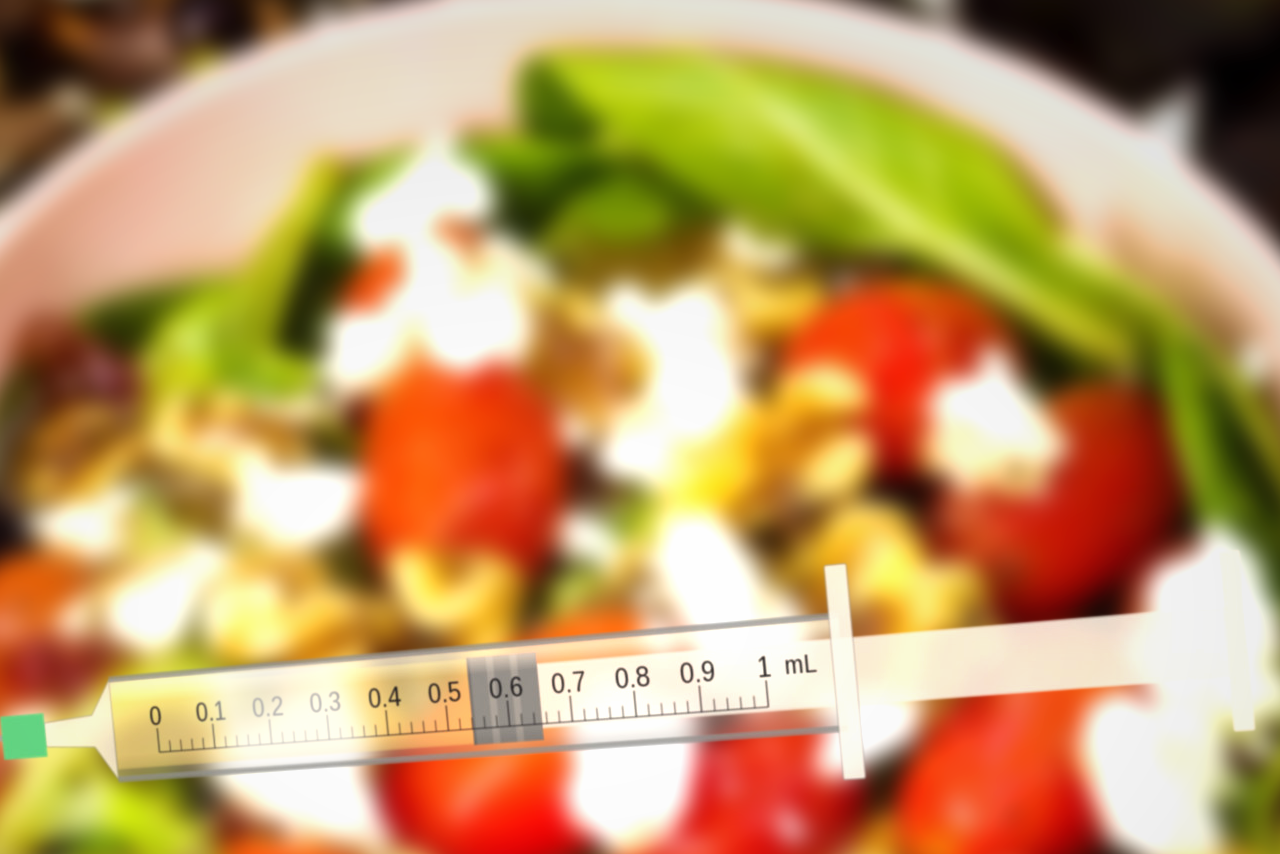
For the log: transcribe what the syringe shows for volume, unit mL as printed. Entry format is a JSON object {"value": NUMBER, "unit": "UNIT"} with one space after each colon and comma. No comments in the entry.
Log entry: {"value": 0.54, "unit": "mL"}
